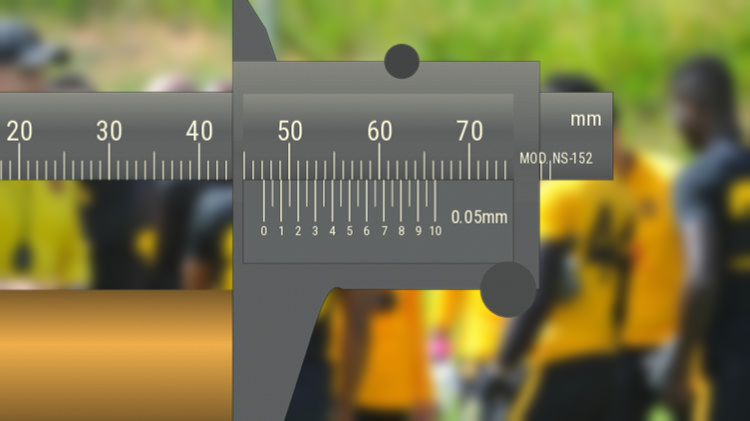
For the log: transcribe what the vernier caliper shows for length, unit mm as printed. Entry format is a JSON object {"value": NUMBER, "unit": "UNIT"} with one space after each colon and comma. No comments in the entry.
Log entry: {"value": 47.2, "unit": "mm"}
